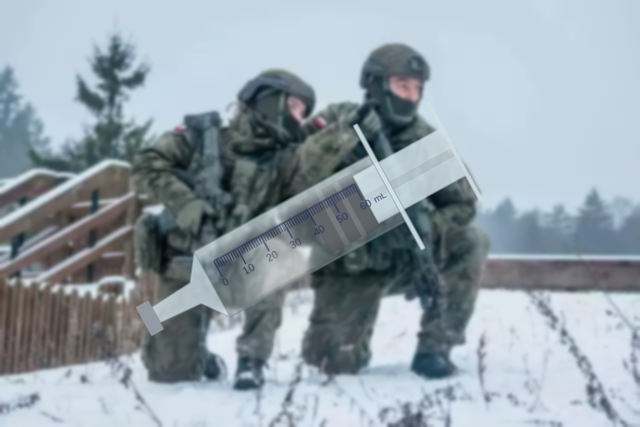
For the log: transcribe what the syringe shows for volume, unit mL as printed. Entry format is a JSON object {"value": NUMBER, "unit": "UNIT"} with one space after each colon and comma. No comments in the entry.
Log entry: {"value": 40, "unit": "mL"}
